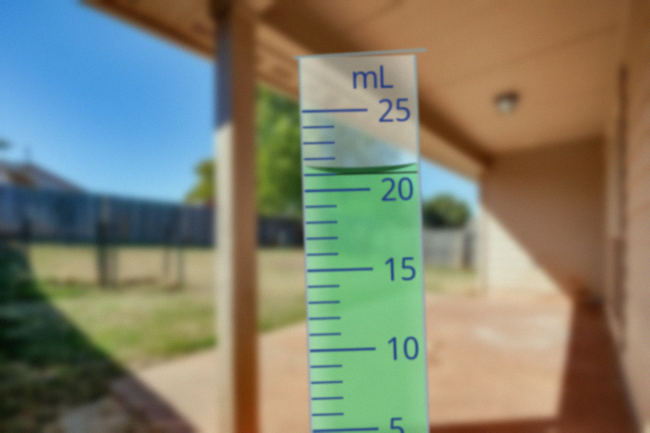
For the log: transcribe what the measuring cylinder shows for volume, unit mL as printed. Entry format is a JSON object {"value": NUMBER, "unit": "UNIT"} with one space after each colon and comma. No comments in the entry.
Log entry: {"value": 21, "unit": "mL"}
